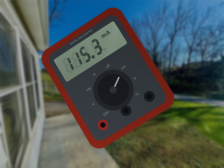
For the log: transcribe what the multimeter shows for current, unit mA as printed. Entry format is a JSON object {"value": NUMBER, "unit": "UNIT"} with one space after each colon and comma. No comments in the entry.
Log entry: {"value": 115.3, "unit": "mA"}
